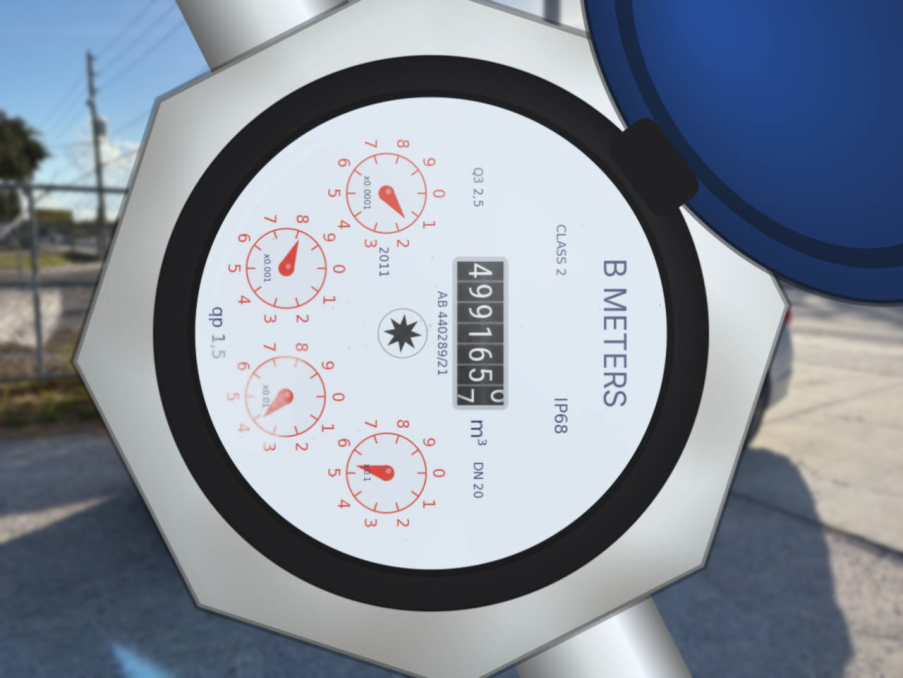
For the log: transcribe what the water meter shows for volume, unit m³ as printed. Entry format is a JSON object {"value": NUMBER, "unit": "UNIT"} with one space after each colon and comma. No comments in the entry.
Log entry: {"value": 4991656.5381, "unit": "m³"}
